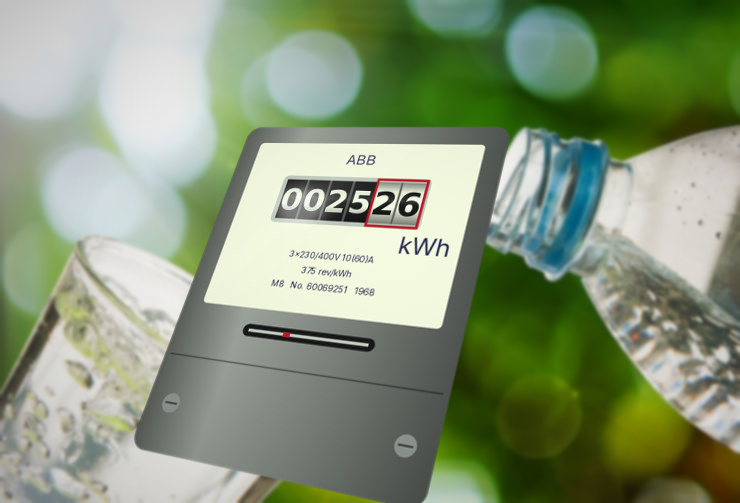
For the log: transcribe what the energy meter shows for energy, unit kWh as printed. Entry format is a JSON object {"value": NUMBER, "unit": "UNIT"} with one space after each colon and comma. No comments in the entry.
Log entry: {"value": 25.26, "unit": "kWh"}
